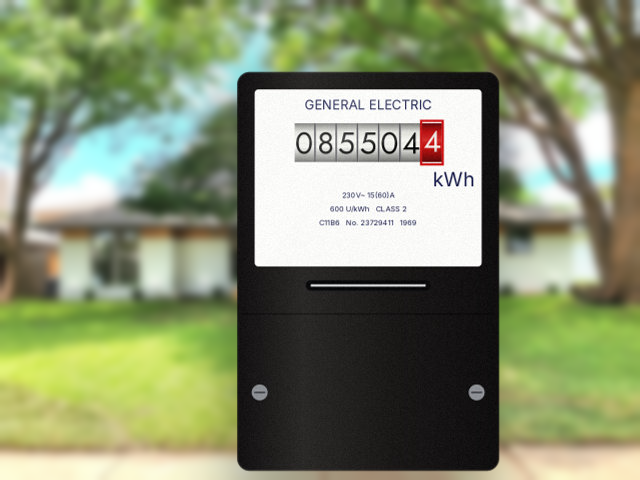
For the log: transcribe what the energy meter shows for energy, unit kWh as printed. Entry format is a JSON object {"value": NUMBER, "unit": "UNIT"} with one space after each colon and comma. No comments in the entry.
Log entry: {"value": 85504.4, "unit": "kWh"}
